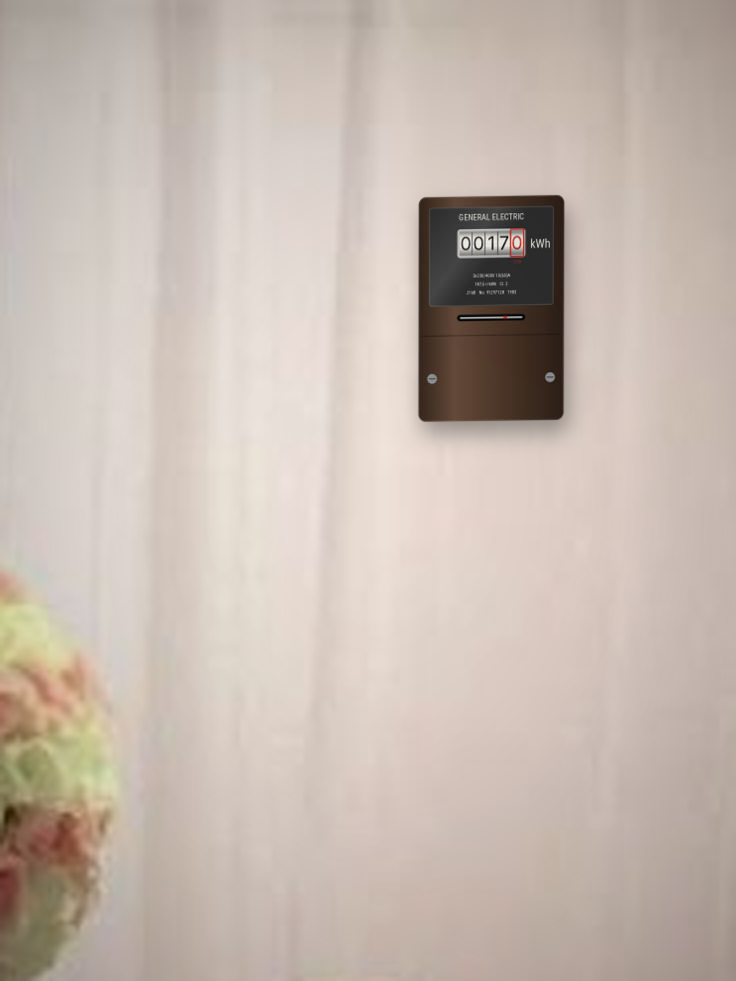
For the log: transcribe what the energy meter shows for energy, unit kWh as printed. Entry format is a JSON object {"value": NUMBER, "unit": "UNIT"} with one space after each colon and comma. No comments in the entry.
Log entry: {"value": 17.0, "unit": "kWh"}
